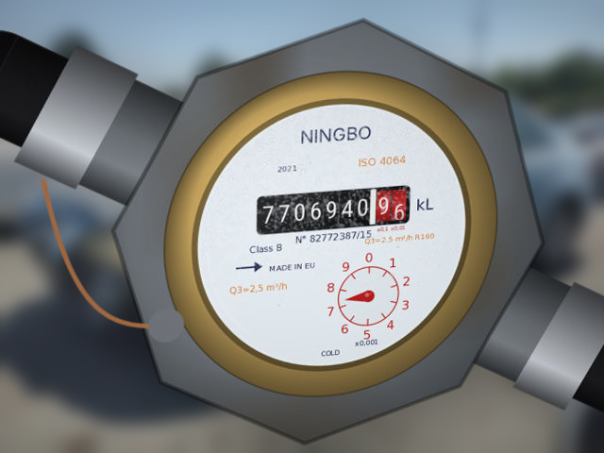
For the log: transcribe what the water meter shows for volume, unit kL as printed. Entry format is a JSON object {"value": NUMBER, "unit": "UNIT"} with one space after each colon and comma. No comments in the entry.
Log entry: {"value": 7706940.957, "unit": "kL"}
